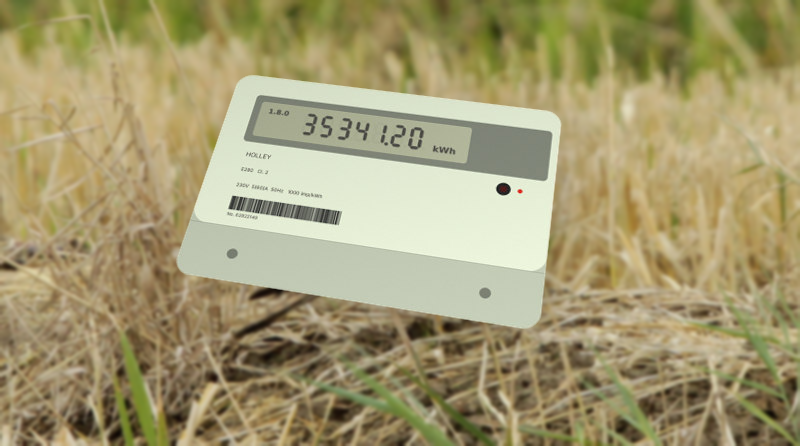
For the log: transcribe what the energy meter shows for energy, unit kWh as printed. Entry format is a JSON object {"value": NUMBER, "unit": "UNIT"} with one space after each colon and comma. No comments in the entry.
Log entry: {"value": 35341.20, "unit": "kWh"}
